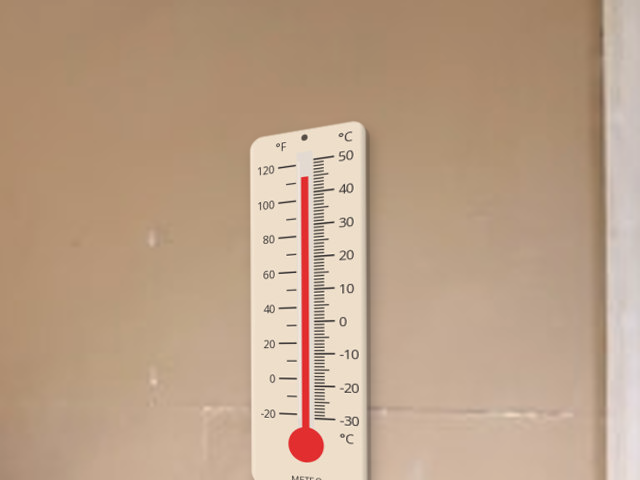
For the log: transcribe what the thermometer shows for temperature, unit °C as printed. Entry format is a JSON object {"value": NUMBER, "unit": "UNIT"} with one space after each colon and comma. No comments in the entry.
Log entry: {"value": 45, "unit": "°C"}
